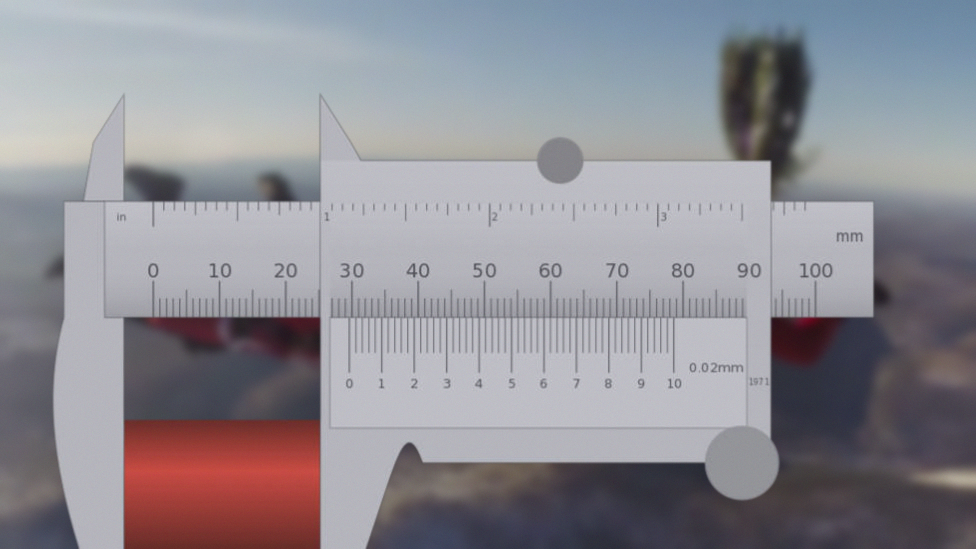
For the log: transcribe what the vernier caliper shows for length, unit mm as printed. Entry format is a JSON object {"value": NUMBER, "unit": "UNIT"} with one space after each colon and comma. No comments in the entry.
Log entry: {"value": 29.6, "unit": "mm"}
